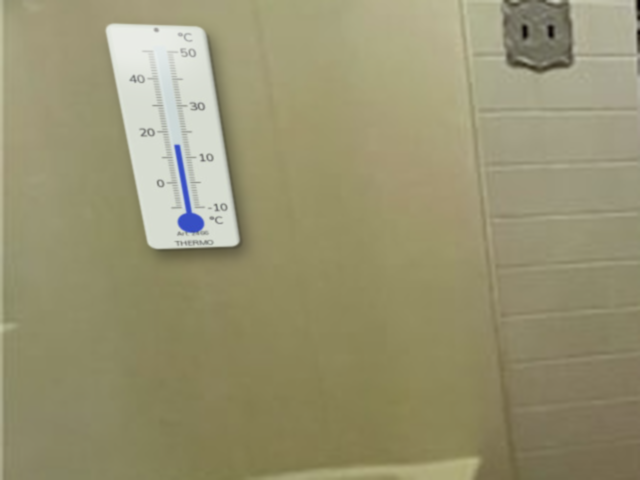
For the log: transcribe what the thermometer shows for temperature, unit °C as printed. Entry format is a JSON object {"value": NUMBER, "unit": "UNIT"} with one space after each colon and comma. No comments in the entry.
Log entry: {"value": 15, "unit": "°C"}
